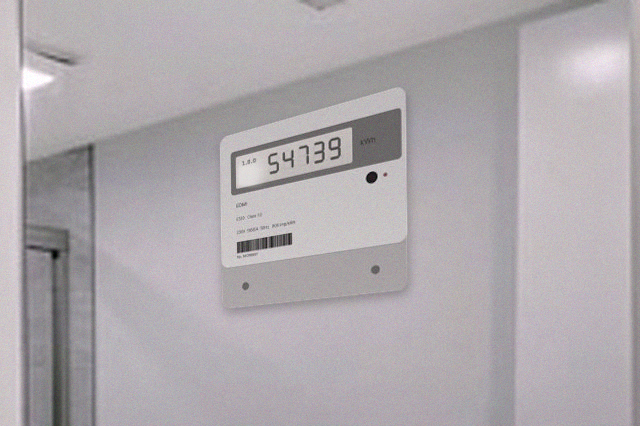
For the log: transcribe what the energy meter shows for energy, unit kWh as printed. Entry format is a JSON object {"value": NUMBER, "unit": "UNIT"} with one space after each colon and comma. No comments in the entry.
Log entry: {"value": 54739, "unit": "kWh"}
